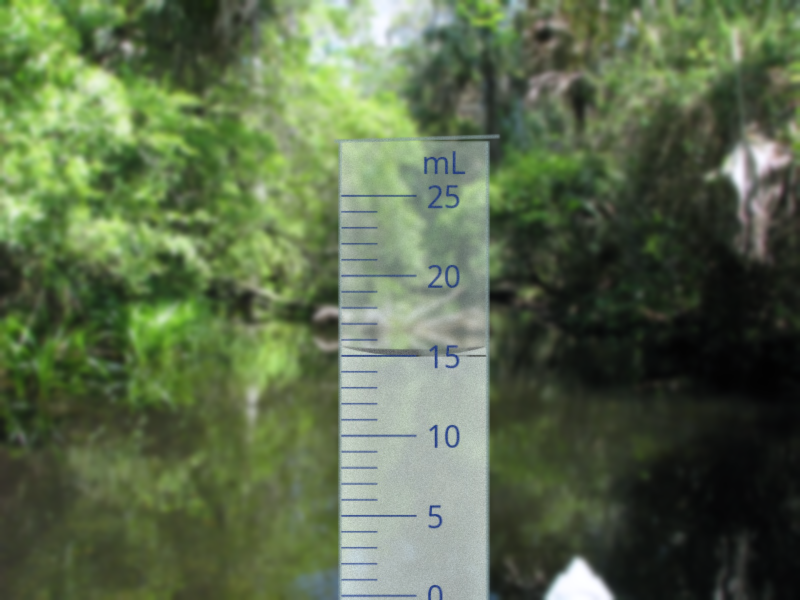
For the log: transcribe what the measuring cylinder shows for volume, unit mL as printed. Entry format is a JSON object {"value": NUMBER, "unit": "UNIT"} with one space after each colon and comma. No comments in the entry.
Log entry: {"value": 15, "unit": "mL"}
